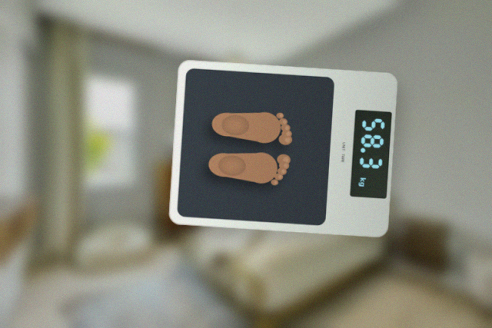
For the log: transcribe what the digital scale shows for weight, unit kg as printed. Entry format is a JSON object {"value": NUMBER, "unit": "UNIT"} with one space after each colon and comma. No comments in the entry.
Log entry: {"value": 58.3, "unit": "kg"}
